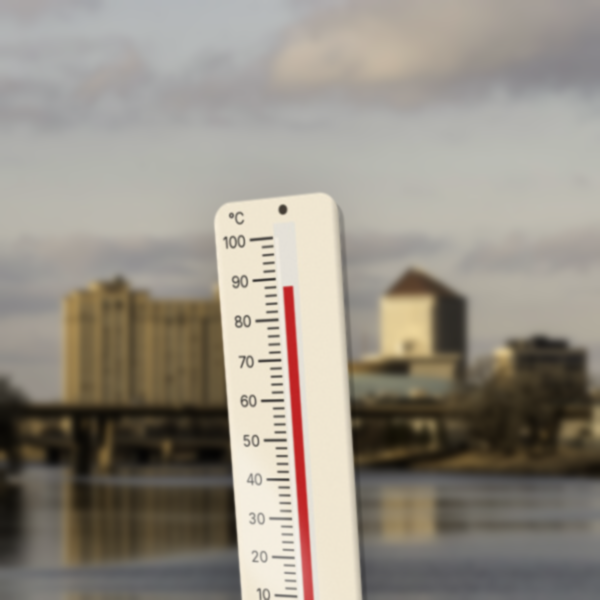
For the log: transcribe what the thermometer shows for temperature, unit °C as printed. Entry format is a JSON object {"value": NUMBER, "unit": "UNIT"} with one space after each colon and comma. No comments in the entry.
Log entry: {"value": 88, "unit": "°C"}
